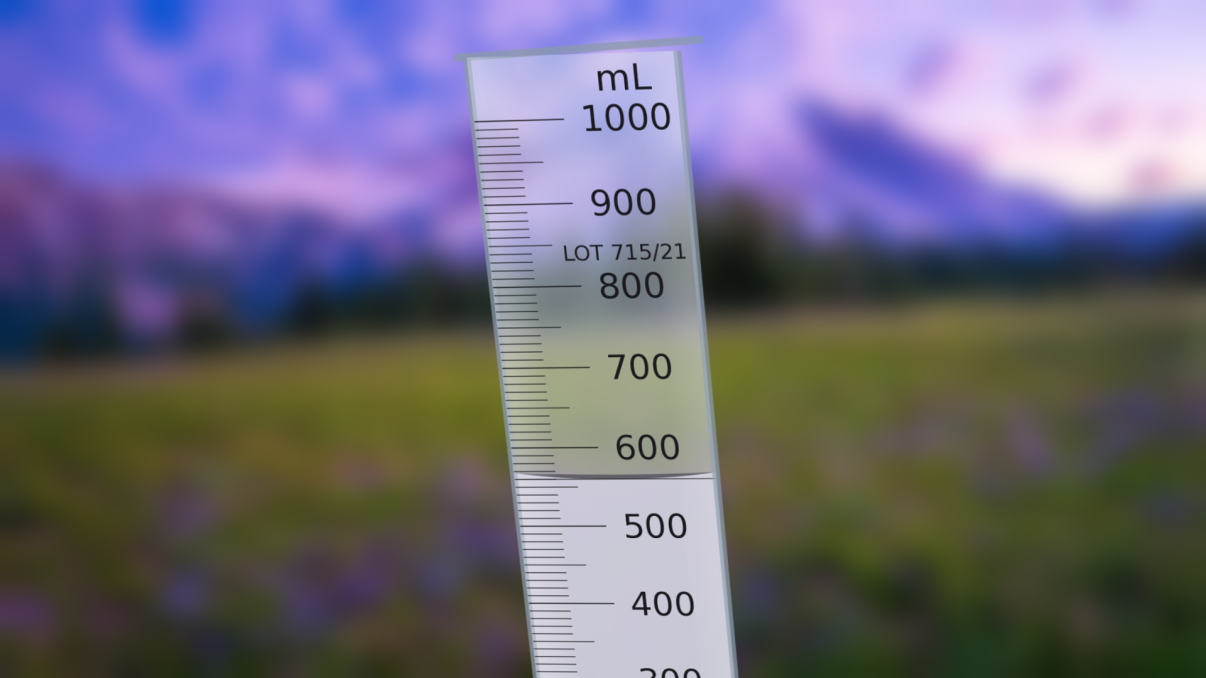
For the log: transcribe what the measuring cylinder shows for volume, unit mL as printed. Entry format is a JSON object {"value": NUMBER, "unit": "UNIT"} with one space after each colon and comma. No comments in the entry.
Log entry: {"value": 560, "unit": "mL"}
